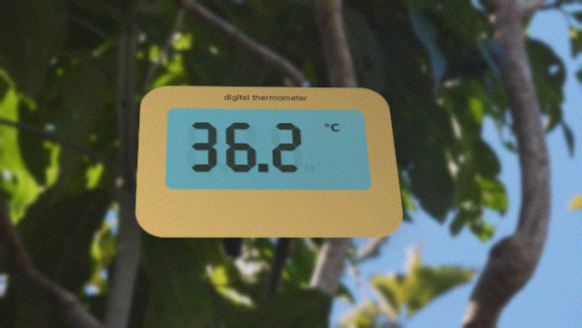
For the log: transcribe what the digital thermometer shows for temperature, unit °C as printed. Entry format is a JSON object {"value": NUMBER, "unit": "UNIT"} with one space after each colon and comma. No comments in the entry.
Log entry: {"value": 36.2, "unit": "°C"}
